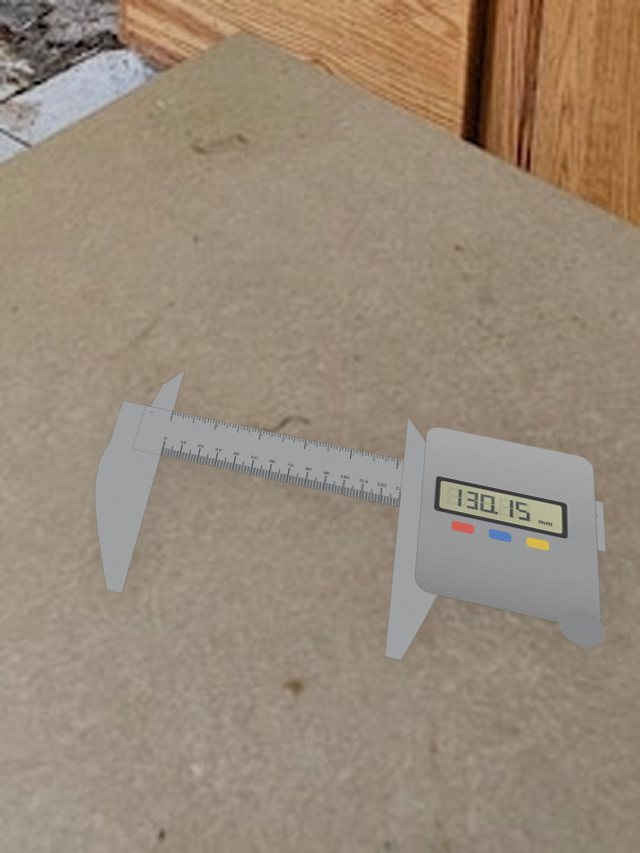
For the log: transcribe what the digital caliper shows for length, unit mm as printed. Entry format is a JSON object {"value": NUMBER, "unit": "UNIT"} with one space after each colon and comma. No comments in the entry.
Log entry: {"value": 130.15, "unit": "mm"}
